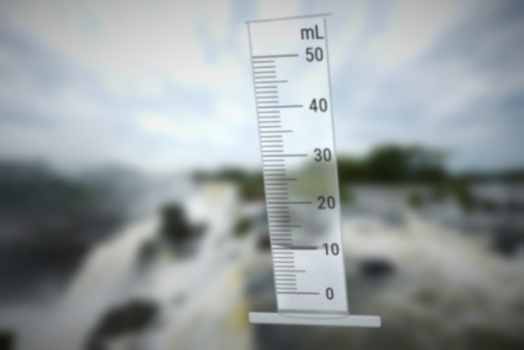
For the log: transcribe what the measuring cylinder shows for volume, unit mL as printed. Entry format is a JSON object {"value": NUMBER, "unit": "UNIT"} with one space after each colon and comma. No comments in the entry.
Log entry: {"value": 10, "unit": "mL"}
